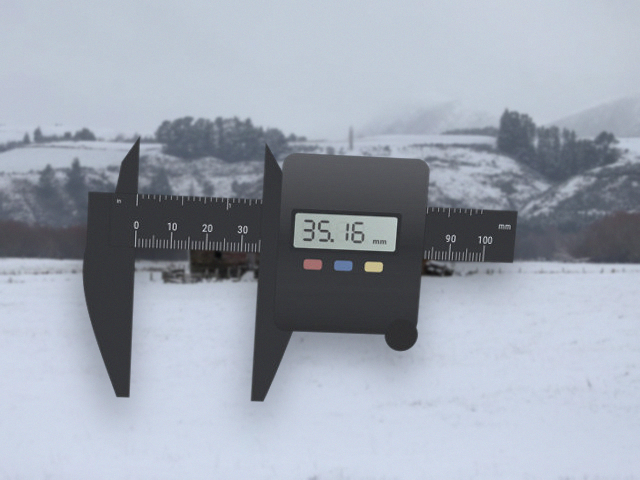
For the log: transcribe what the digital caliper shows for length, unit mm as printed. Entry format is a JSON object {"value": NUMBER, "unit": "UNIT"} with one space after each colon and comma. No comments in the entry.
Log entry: {"value": 35.16, "unit": "mm"}
